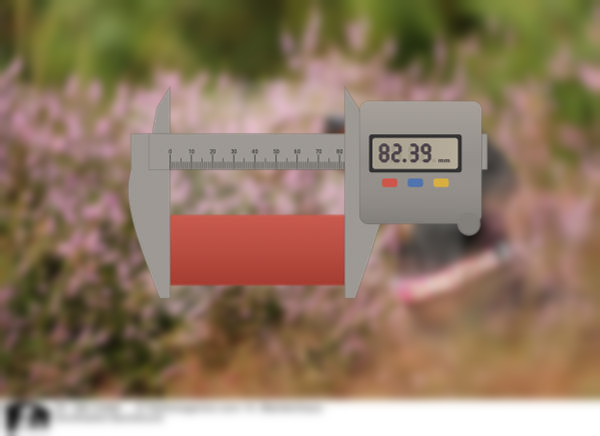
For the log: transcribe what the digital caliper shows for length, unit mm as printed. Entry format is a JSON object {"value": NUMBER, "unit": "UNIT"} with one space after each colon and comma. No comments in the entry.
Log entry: {"value": 82.39, "unit": "mm"}
